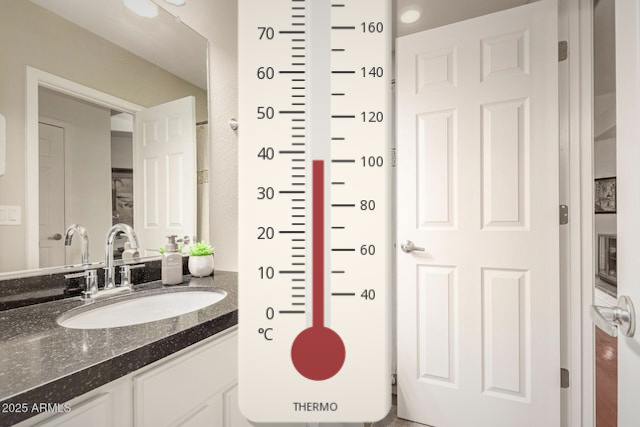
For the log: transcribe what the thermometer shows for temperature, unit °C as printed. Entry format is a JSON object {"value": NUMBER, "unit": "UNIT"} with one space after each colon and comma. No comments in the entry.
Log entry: {"value": 38, "unit": "°C"}
